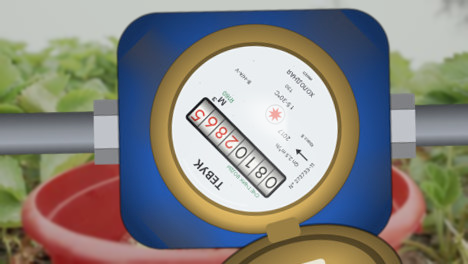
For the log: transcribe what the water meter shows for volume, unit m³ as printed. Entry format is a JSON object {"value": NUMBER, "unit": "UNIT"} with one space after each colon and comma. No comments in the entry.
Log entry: {"value": 810.2865, "unit": "m³"}
